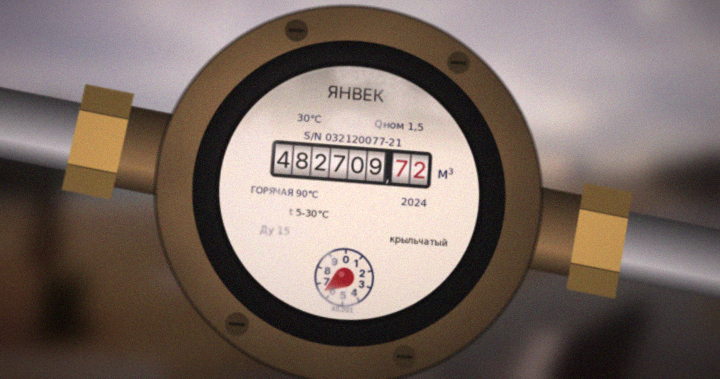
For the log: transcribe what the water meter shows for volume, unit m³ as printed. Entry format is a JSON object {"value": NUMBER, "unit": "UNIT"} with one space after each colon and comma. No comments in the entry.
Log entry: {"value": 482709.726, "unit": "m³"}
